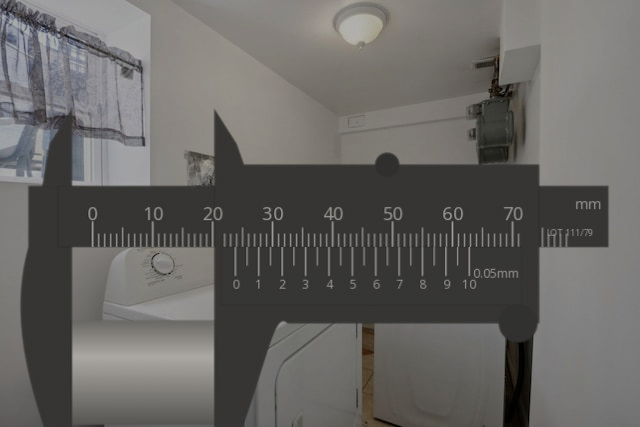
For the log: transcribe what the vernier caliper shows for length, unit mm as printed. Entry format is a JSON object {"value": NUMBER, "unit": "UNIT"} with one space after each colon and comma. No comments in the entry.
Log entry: {"value": 23.8, "unit": "mm"}
